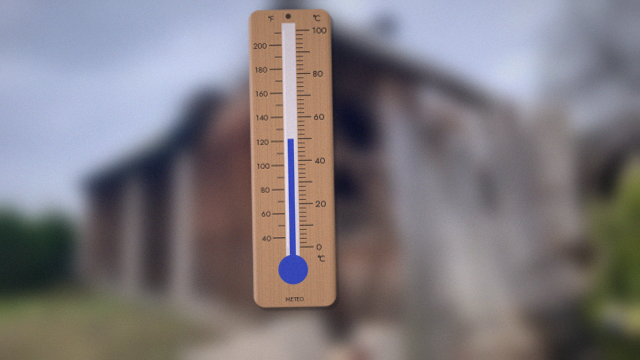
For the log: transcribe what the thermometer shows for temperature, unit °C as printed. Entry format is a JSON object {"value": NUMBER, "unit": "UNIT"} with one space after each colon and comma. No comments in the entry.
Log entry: {"value": 50, "unit": "°C"}
